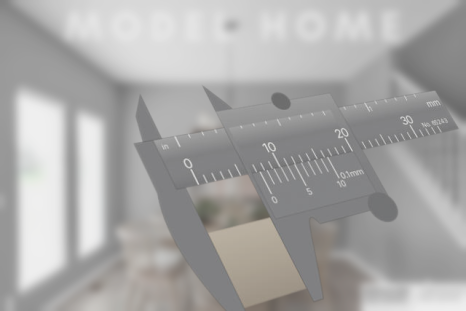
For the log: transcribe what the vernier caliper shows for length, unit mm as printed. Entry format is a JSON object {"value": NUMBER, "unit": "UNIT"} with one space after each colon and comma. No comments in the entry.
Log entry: {"value": 7.4, "unit": "mm"}
